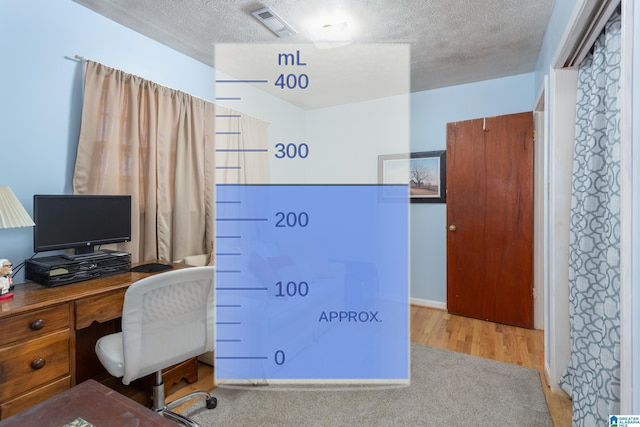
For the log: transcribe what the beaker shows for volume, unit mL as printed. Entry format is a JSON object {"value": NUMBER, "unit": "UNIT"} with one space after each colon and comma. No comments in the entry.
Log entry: {"value": 250, "unit": "mL"}
